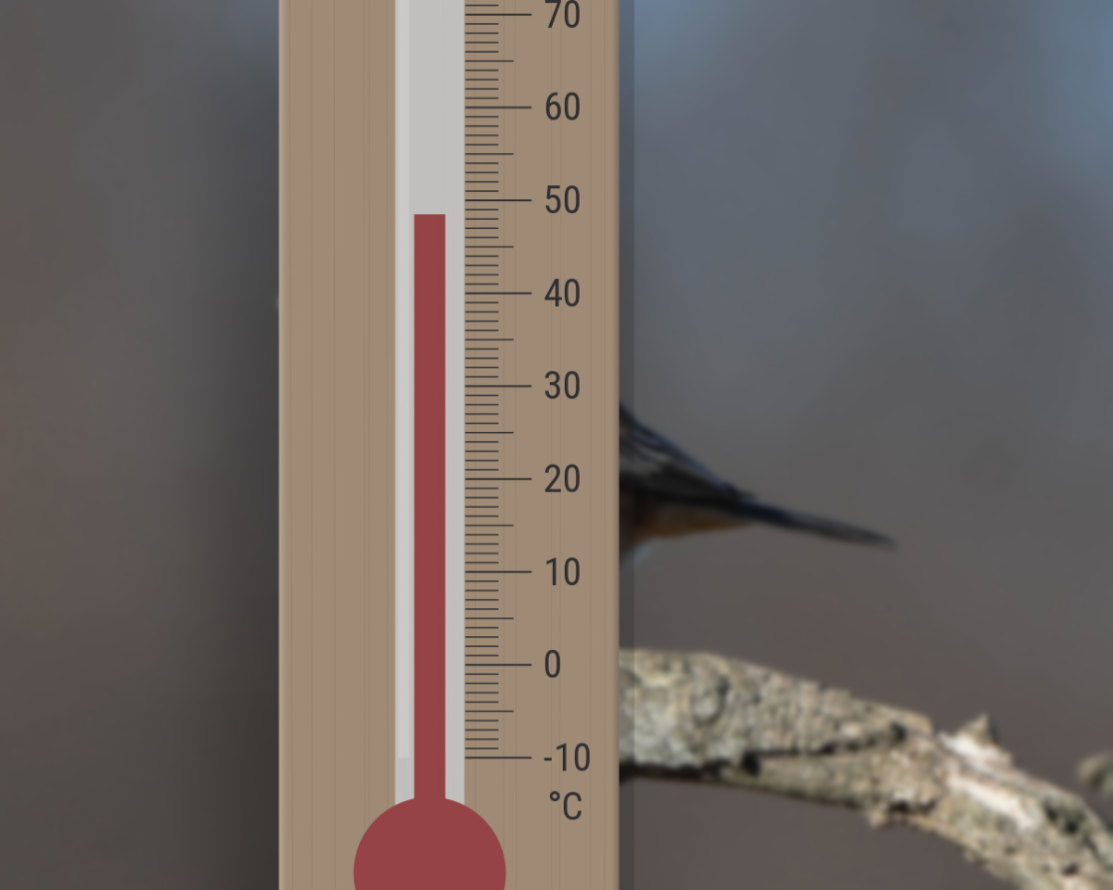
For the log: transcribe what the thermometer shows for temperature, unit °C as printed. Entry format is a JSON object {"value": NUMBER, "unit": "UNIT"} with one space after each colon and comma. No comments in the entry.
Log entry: {"value": 48.5, "unit": "°C"}
